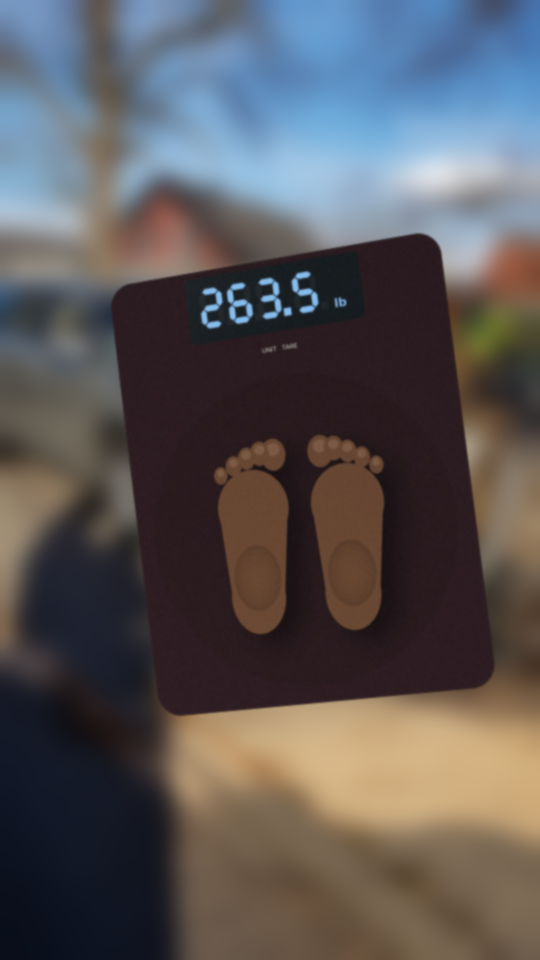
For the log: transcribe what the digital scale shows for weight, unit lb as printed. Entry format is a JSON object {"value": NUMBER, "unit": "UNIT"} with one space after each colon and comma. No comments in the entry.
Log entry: {"value": 263.5, "unit": "lb"}
